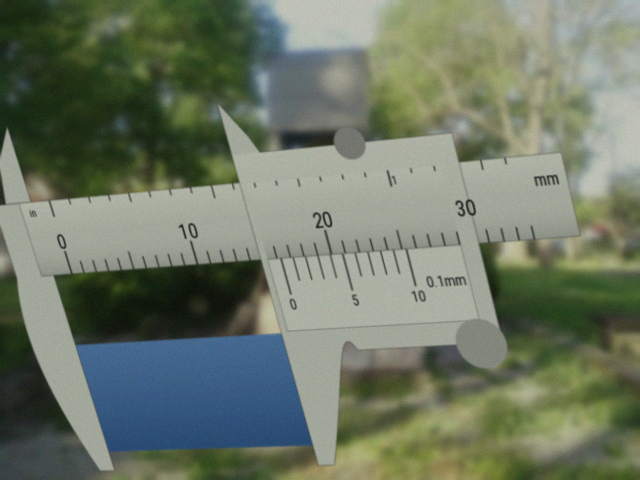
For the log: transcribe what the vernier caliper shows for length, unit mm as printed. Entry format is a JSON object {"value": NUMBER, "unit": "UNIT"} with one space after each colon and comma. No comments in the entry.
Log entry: {"value": 16.3, "unit": "mm"}
